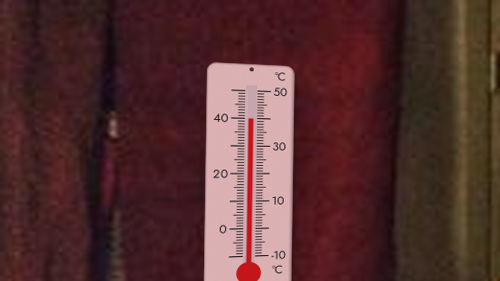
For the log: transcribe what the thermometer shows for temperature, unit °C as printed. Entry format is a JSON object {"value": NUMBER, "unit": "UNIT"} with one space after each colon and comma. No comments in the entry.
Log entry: {"value": 40, "unit": "°C"}
